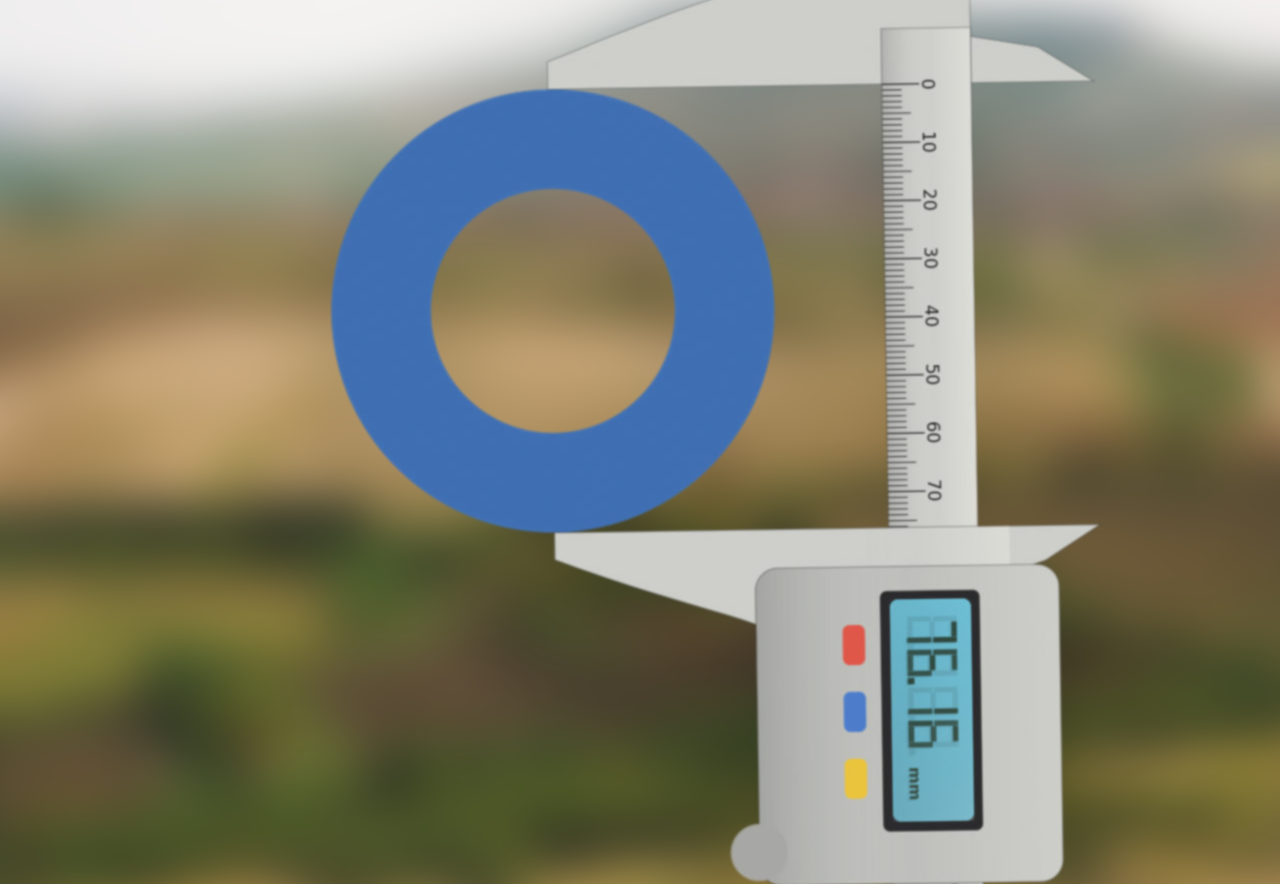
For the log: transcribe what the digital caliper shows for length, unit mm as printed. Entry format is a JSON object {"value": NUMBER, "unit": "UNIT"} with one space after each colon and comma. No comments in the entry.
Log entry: {"value": 76.16, "unit": "mm"}
